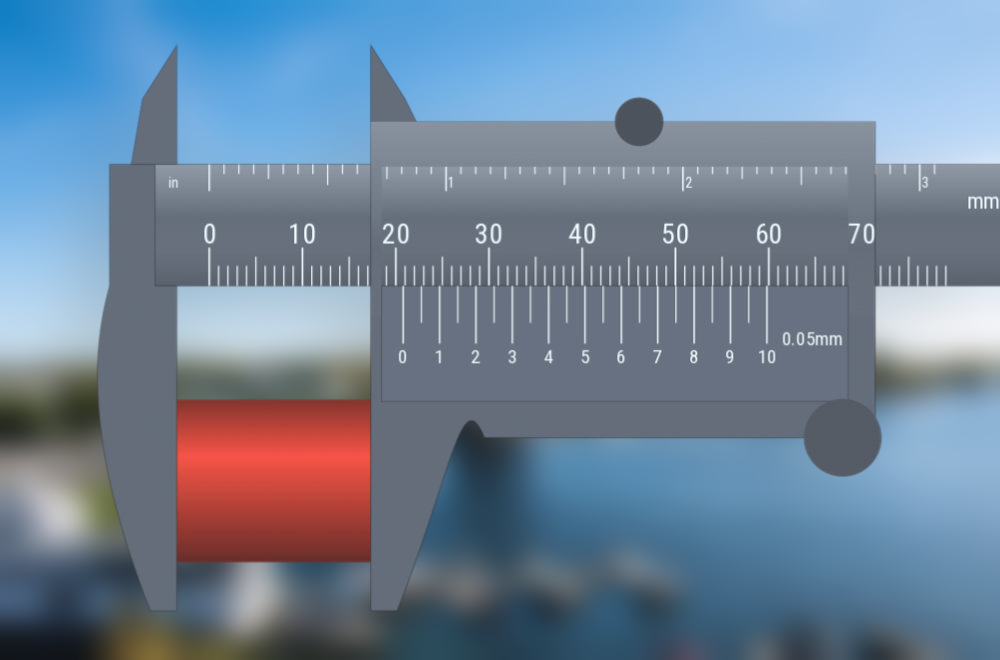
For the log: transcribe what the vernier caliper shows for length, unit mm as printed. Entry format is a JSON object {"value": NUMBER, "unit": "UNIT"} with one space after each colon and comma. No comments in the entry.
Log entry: {"value": 20.8, "unit": "mm"}
